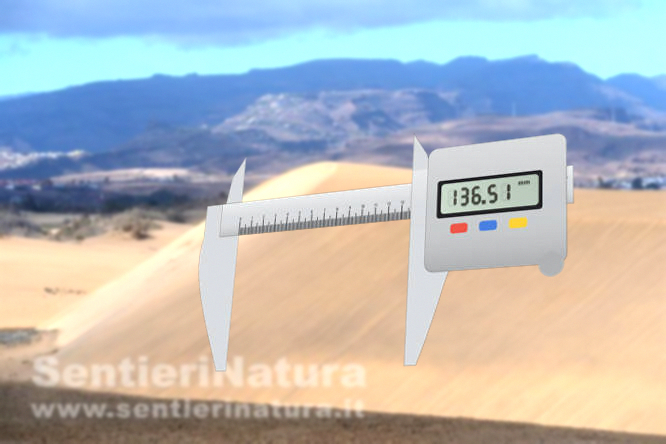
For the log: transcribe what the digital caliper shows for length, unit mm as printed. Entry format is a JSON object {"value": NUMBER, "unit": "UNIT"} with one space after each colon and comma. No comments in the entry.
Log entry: {"value": 136.51, "unit": "mm"}
